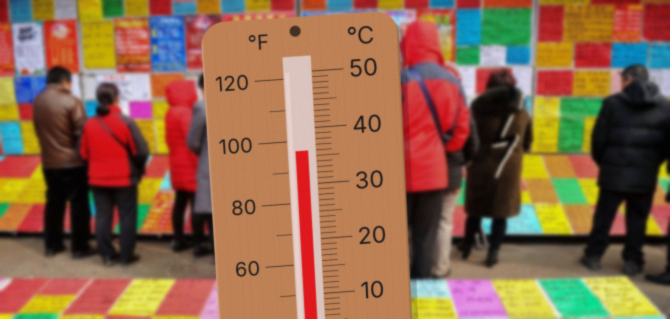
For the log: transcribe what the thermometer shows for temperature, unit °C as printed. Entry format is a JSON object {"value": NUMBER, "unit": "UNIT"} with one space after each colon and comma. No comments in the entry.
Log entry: {"value": 36, "unit": "°C"}
